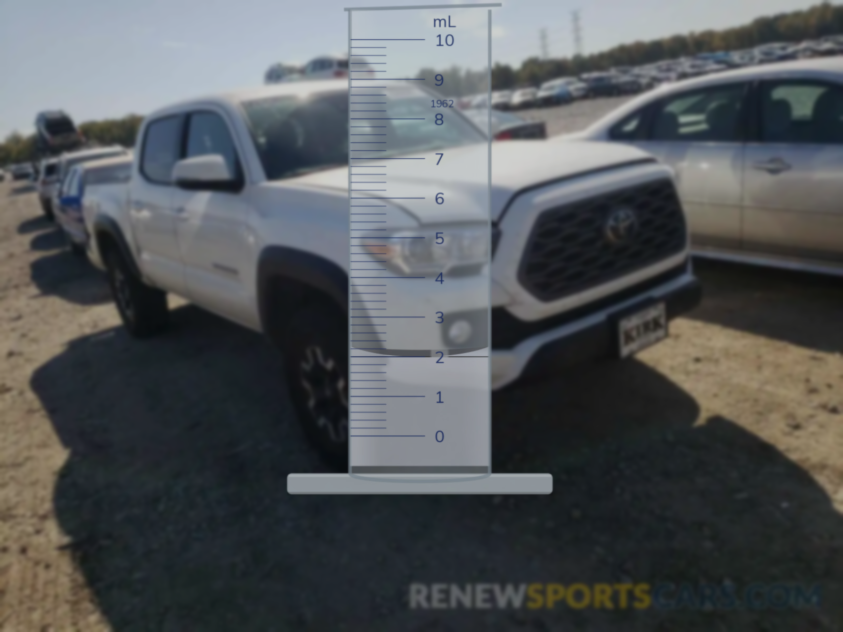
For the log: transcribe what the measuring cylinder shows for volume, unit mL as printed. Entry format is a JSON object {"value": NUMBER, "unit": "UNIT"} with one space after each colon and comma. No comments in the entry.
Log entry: {"value": 2, "unit": "mL"}
